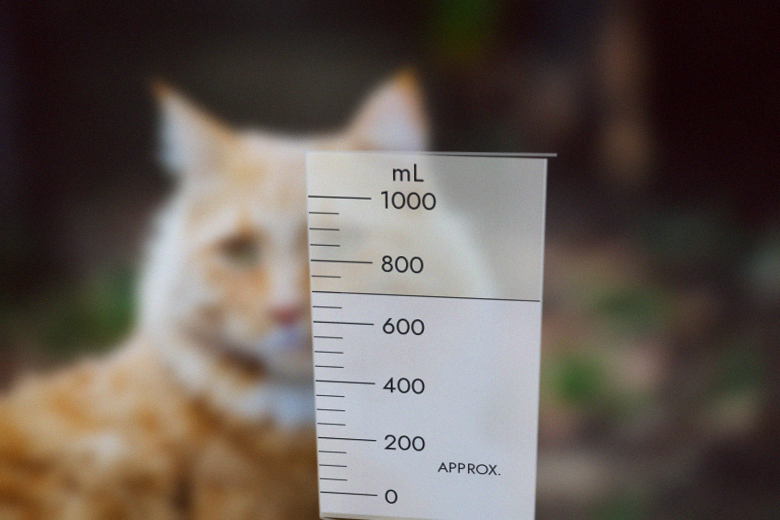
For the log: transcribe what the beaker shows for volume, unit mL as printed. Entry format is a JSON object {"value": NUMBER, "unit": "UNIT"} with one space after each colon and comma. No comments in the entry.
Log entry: {"value": 700, "unit": "mL"}
